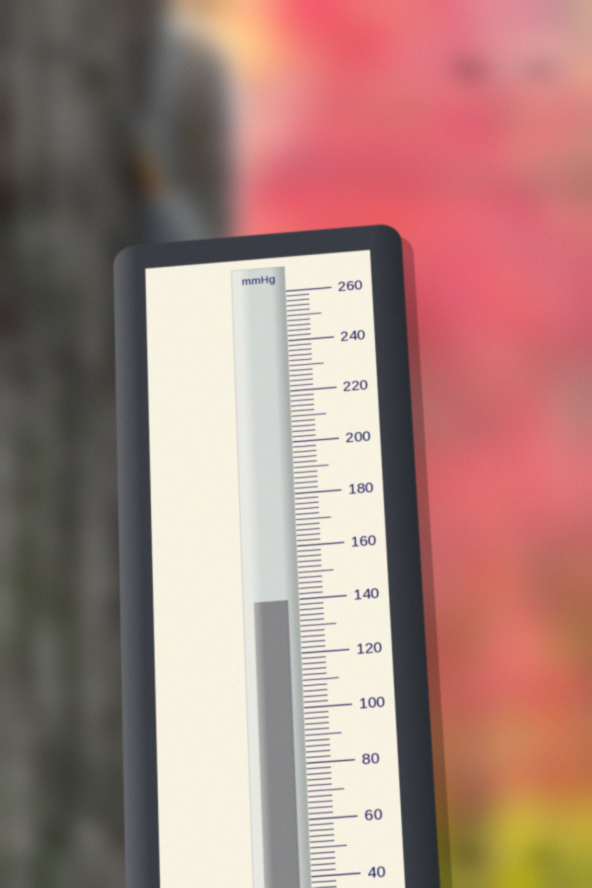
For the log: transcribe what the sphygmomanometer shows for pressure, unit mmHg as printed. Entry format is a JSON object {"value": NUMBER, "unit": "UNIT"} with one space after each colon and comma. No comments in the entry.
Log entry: {"value": 140, "unit": "mmHg"}
